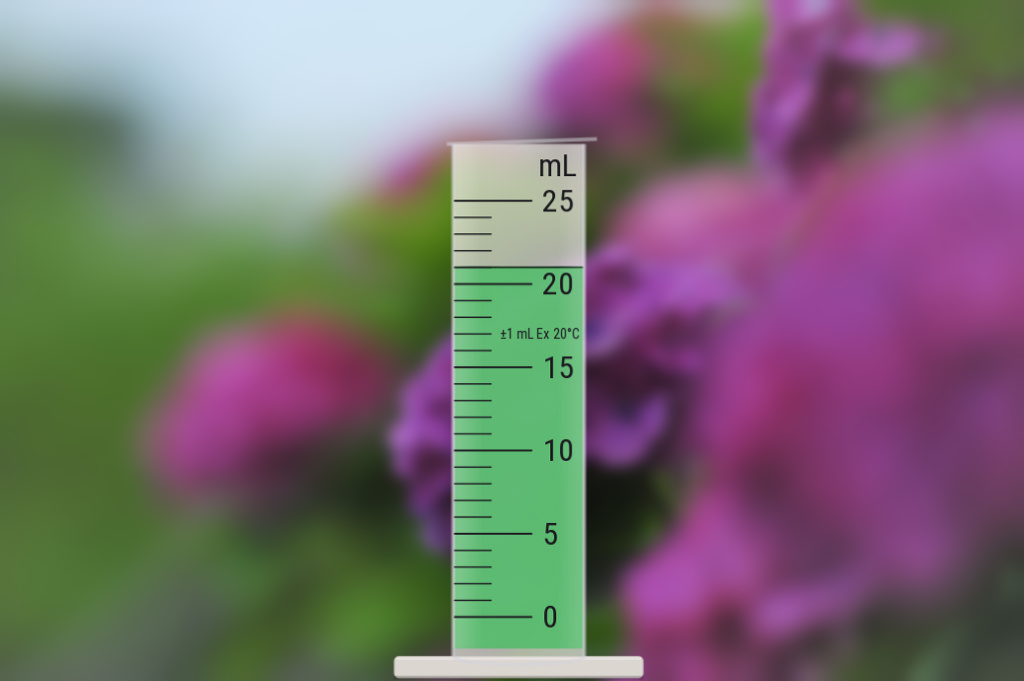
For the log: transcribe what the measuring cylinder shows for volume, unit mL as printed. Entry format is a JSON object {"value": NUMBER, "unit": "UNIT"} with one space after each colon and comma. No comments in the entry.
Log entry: {"value": 21, "unit": "mL"}
